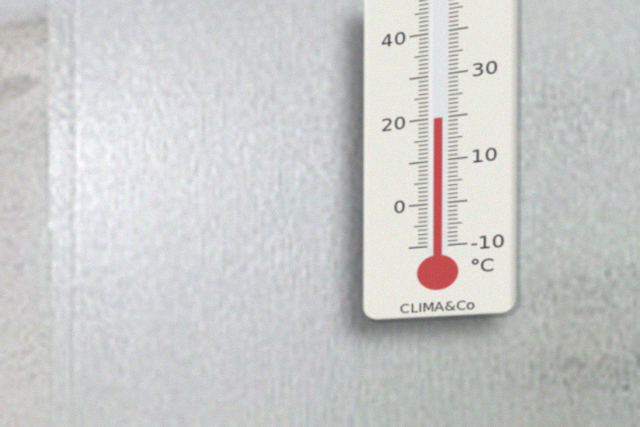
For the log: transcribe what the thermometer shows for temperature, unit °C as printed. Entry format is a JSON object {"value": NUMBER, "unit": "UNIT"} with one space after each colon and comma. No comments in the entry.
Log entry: {"value": 20, "unit": "°C"}
